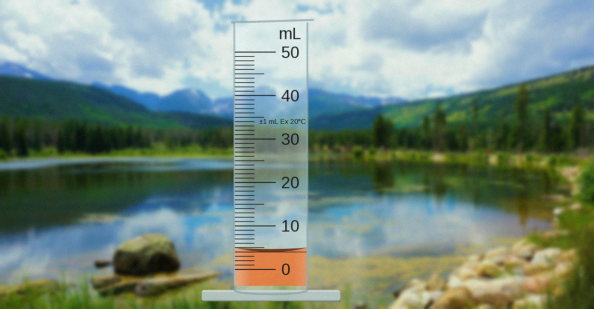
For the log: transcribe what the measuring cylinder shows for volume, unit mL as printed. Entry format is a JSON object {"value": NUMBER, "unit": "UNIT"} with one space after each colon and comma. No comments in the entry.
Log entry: {"value": 4, "unit": "mL"}
